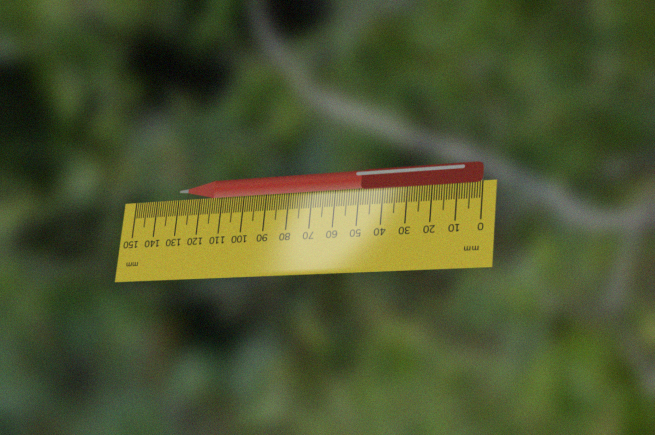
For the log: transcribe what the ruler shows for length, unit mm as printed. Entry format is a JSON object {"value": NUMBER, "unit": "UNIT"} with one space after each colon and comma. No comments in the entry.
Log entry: {"value": 130, "unit": "mm"}
